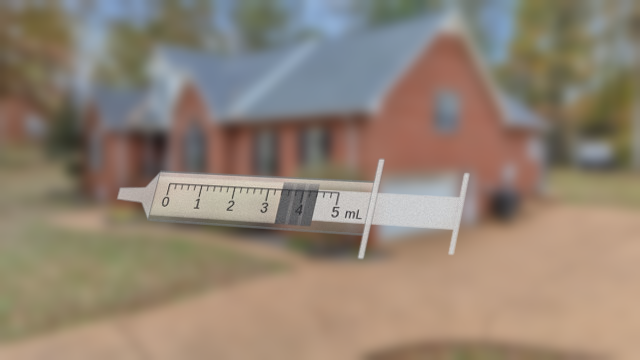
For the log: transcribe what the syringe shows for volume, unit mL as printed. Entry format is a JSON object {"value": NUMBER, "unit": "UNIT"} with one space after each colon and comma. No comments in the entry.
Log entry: {"value": 3.4, "unit": "mL"}
